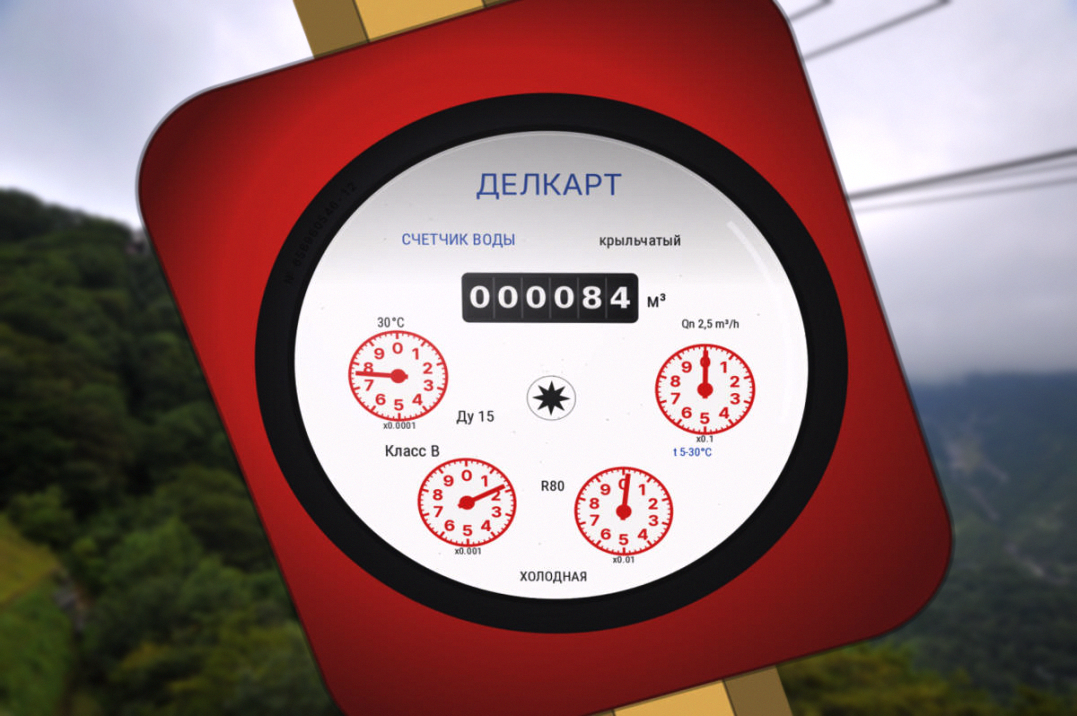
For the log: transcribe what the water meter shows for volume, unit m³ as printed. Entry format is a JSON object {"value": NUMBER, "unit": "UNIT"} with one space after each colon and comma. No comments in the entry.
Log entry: {"value": 84.0017, "unit": "m³"}
